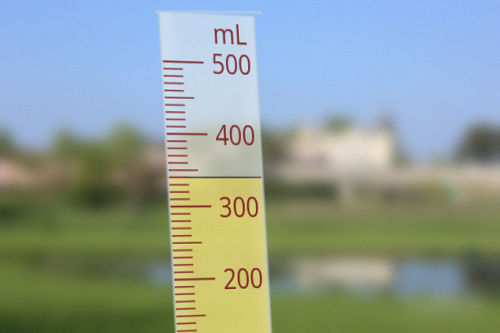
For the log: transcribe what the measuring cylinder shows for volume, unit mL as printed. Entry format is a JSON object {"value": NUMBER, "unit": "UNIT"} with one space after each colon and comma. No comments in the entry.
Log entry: {"value": 340, "unit": "mL"}
